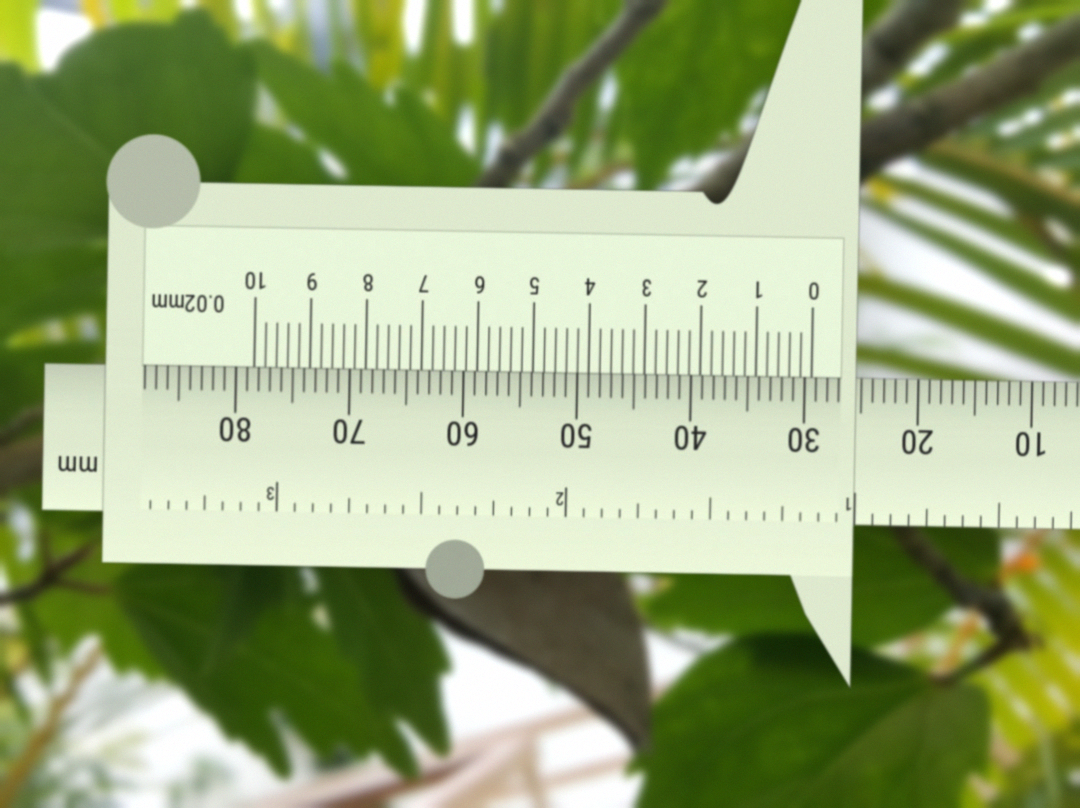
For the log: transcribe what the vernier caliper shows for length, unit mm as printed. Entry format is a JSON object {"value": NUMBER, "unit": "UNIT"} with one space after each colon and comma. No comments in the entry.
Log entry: {"value": 29.4, "unit": "mm"}
